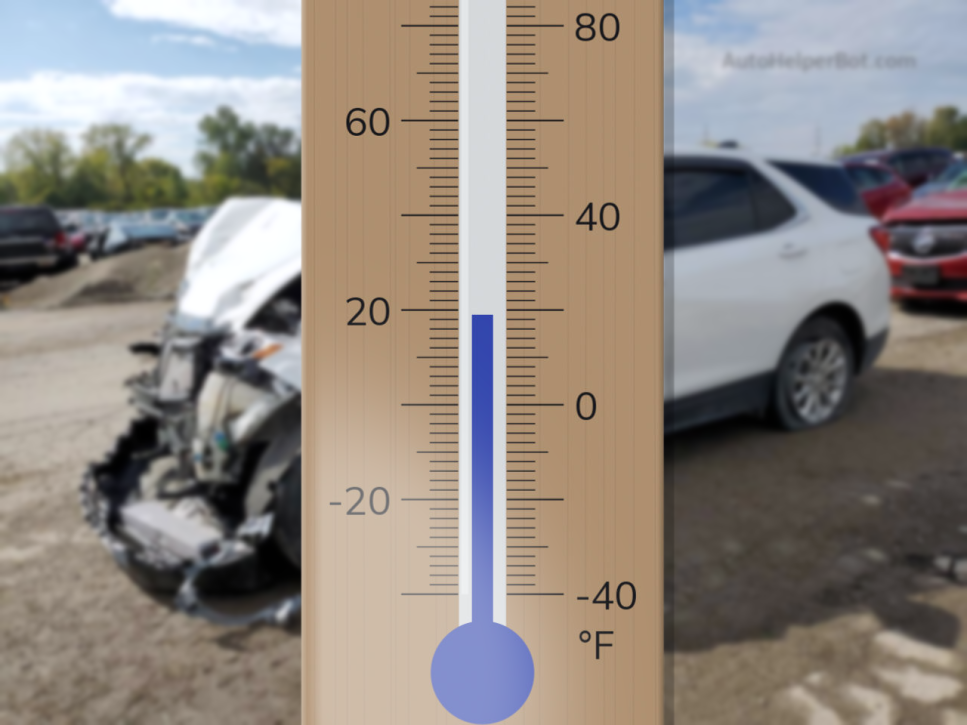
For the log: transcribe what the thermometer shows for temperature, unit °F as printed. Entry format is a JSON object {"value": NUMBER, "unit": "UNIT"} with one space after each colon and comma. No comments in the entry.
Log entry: {"value": 19, "unit": "°F"}
